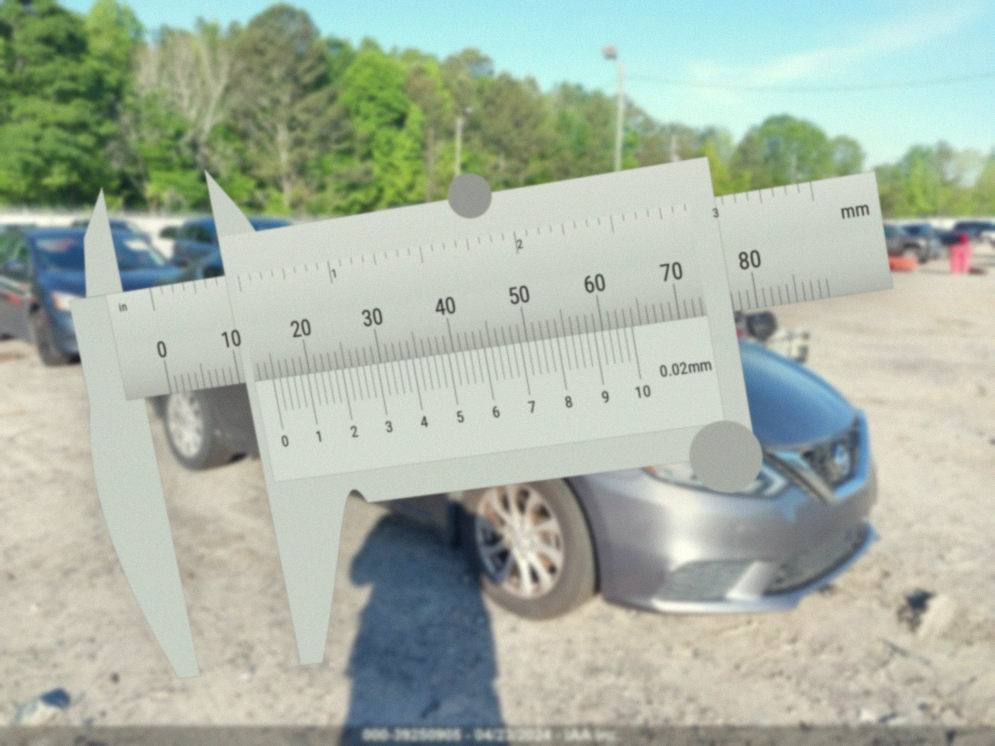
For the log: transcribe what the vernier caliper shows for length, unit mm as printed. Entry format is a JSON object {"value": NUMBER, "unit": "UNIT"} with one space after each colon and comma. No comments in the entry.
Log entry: {"value": 14.8, "unit": "mm"}
